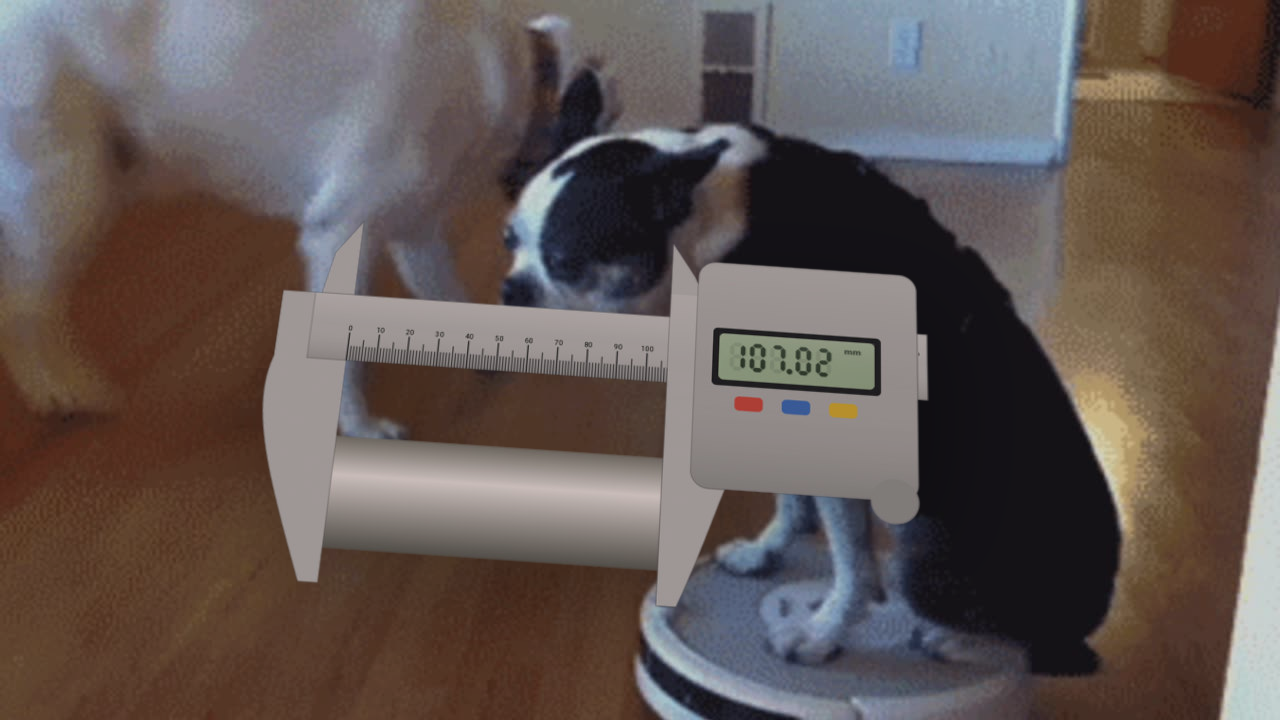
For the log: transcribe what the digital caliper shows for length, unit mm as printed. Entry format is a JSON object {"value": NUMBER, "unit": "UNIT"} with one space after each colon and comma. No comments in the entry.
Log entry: {"value": 107.02, "unit": "mm"}
